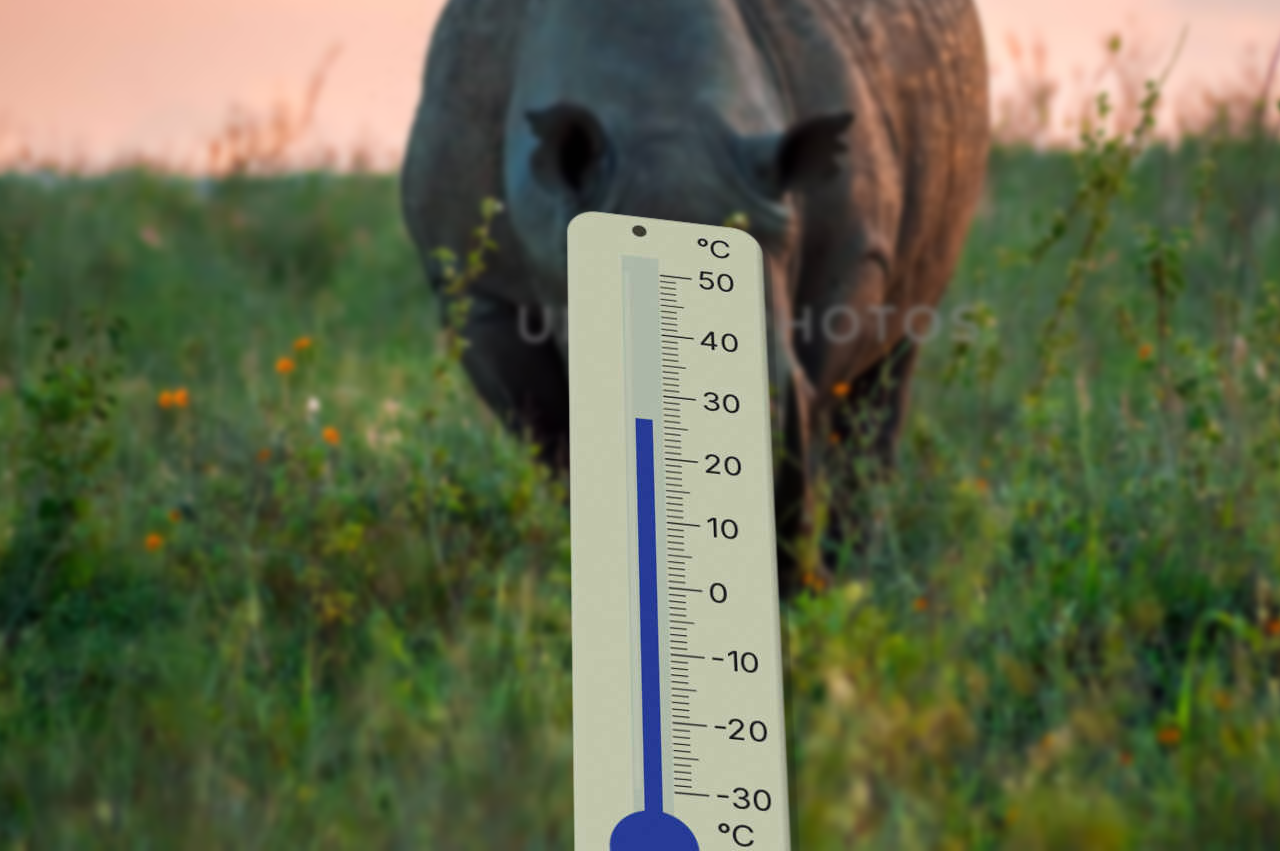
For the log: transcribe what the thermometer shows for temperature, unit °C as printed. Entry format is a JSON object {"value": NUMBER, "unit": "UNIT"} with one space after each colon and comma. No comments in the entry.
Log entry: {"value": 26, "unit": "°C"}
